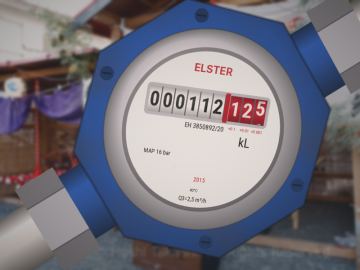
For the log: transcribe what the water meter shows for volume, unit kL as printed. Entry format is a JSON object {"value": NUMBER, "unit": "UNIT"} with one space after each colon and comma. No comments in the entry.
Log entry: {"value": 112.125, "unit": "kL"}
